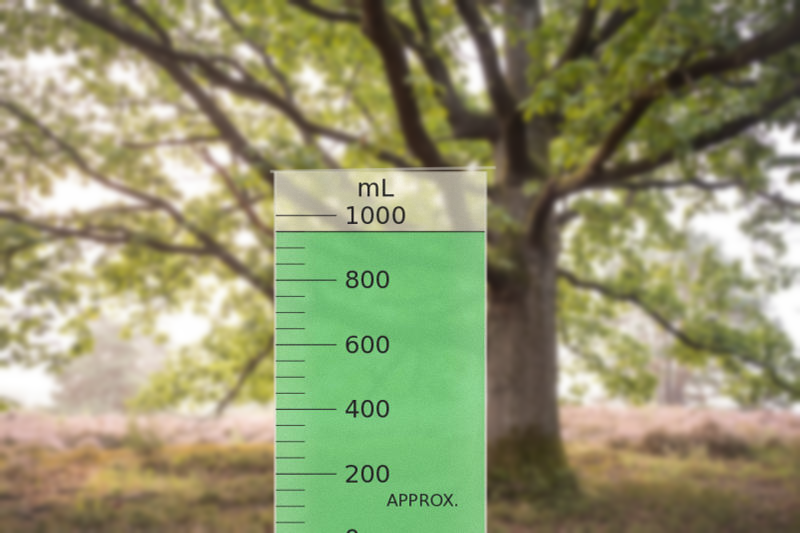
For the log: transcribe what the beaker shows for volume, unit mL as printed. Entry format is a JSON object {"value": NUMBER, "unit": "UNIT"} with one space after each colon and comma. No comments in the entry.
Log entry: {"value": 950, "unit": "mL"}
